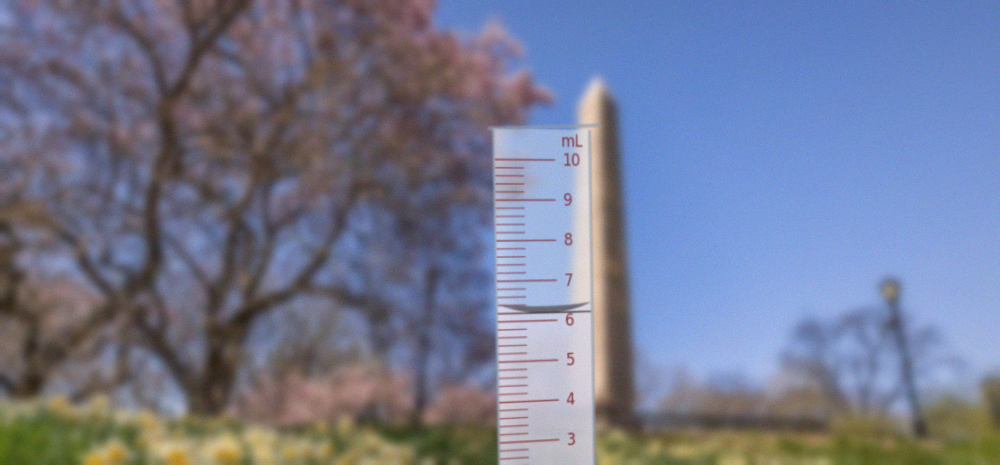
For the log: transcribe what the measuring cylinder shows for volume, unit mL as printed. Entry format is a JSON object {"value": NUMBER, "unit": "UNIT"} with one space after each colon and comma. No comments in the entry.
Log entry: {"value": 6.2, "unit": "mL"}
